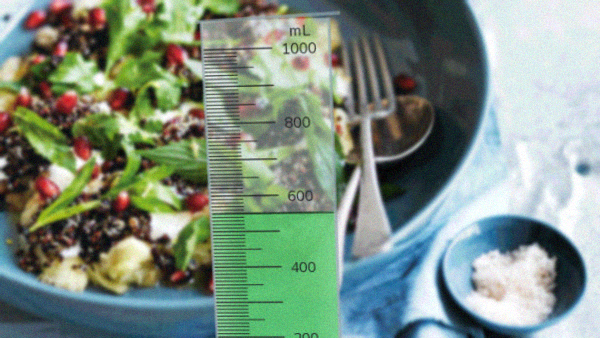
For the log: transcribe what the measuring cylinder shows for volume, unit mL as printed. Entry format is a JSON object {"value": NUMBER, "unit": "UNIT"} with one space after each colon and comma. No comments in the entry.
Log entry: {"value": 550, "unit": "mL"}
